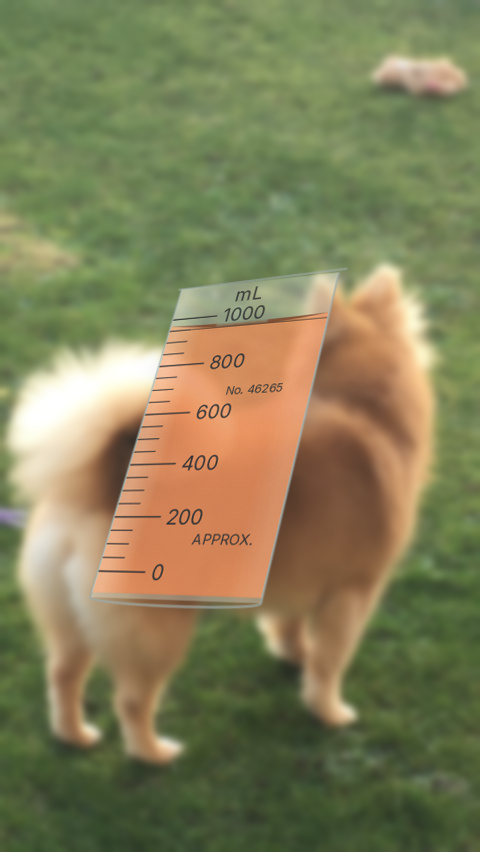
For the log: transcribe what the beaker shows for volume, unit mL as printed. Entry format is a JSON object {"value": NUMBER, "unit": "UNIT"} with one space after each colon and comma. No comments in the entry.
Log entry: {"value": 950, "unit": "mL"}
